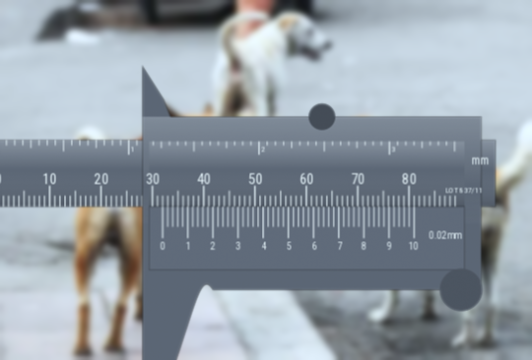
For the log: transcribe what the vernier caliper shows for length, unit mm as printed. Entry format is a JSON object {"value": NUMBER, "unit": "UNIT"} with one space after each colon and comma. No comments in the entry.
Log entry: {"value": 32.0, "unit": "mm"}
